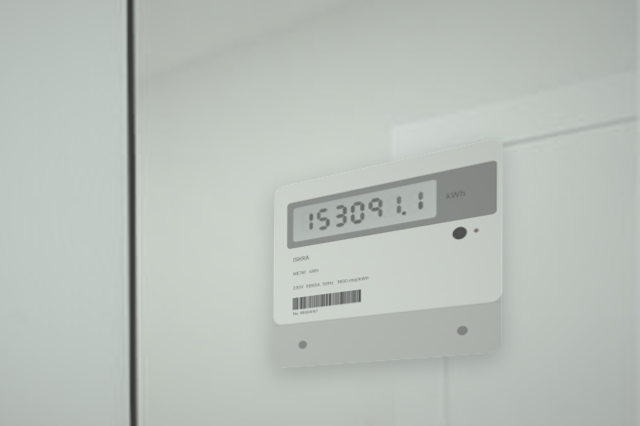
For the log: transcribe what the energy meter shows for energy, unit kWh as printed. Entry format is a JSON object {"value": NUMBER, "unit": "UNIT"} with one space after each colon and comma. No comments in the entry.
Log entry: {"value": 153091.1, "unit": "kWh"}
